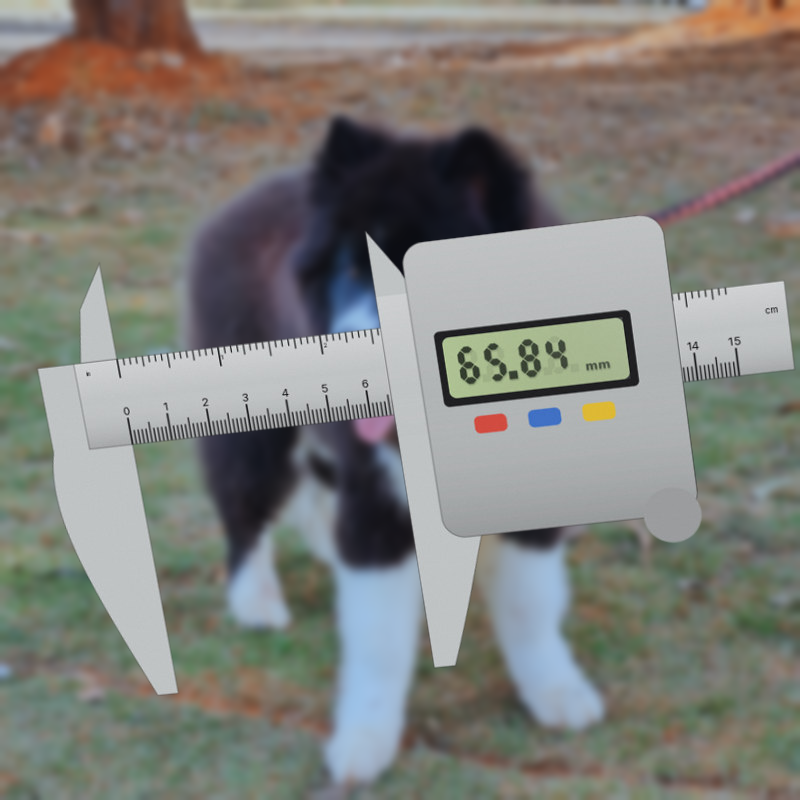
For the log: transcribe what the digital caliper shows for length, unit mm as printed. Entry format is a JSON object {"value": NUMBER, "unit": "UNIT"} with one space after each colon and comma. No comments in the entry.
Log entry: {"value": 65.84, "unit": "mm"}
